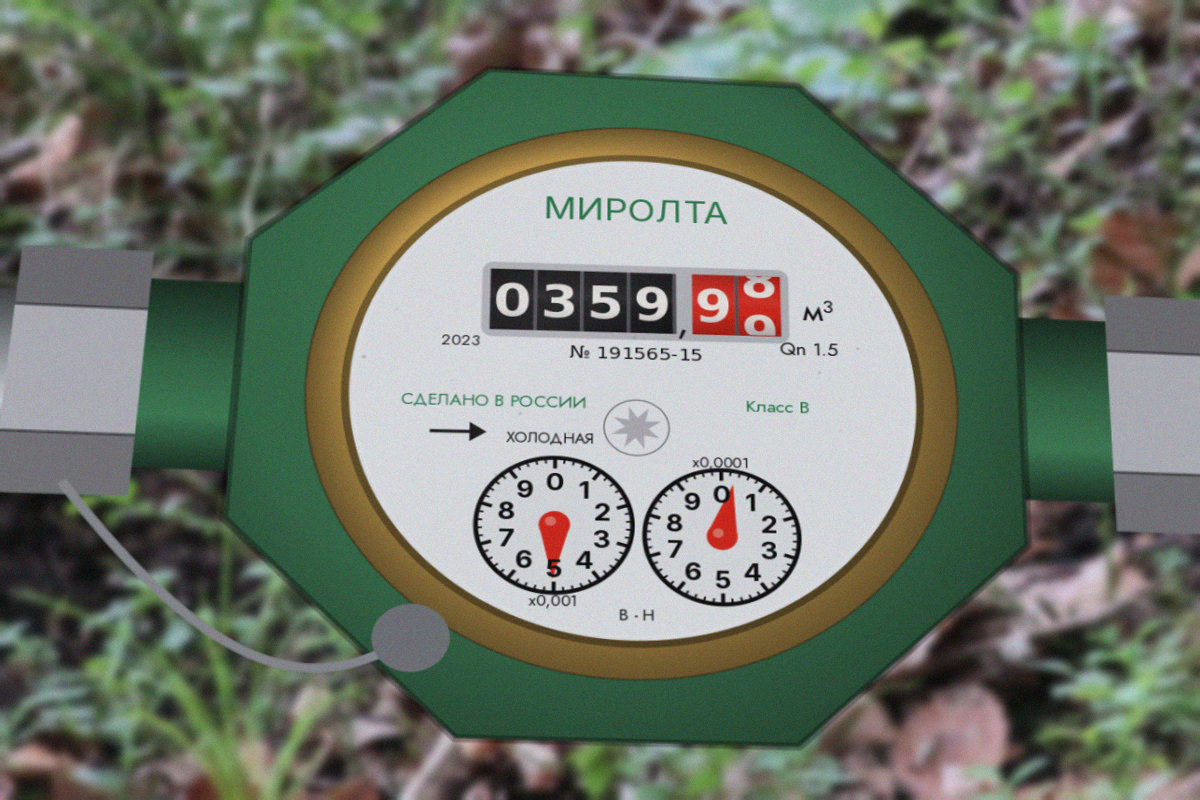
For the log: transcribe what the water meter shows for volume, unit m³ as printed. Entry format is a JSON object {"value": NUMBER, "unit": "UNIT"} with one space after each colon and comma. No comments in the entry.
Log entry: {"value": 359.9850, "unit": "m³"}
